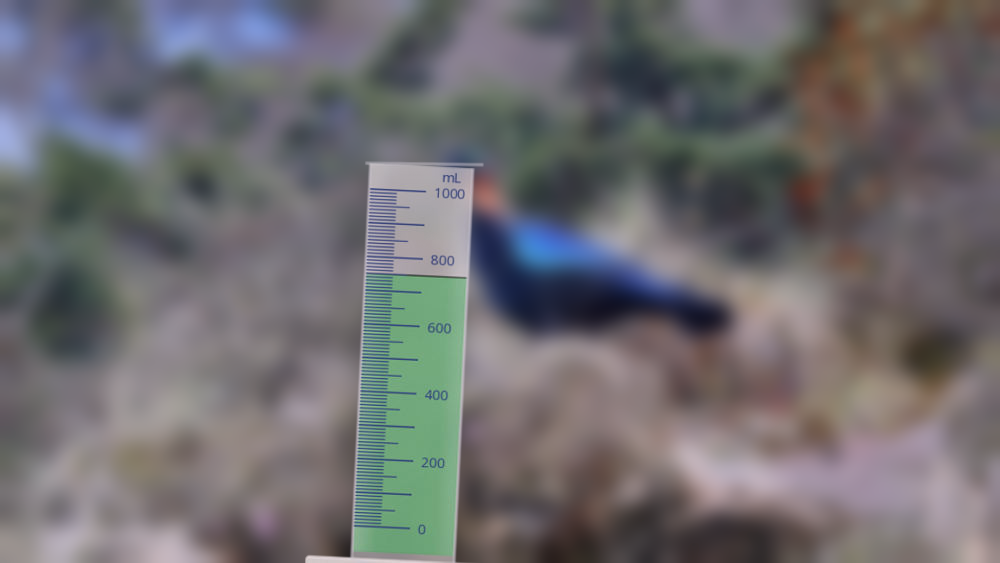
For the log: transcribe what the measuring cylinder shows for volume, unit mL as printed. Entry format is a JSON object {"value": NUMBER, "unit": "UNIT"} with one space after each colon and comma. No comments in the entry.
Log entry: {"value": 750, "unit": "mL"}
